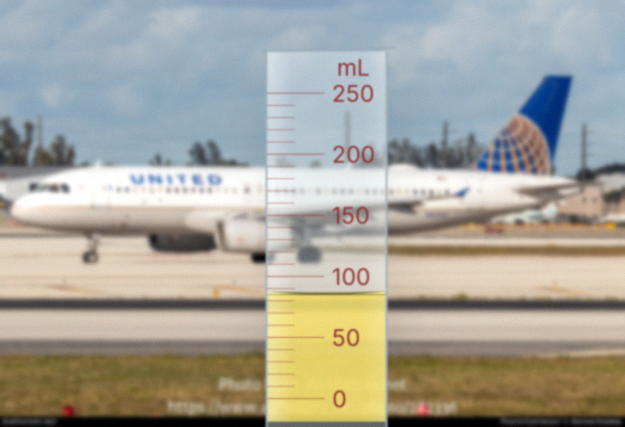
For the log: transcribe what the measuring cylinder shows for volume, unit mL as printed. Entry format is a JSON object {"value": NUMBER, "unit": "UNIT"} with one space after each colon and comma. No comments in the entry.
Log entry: {"value": 85, "unit": "mL"}
